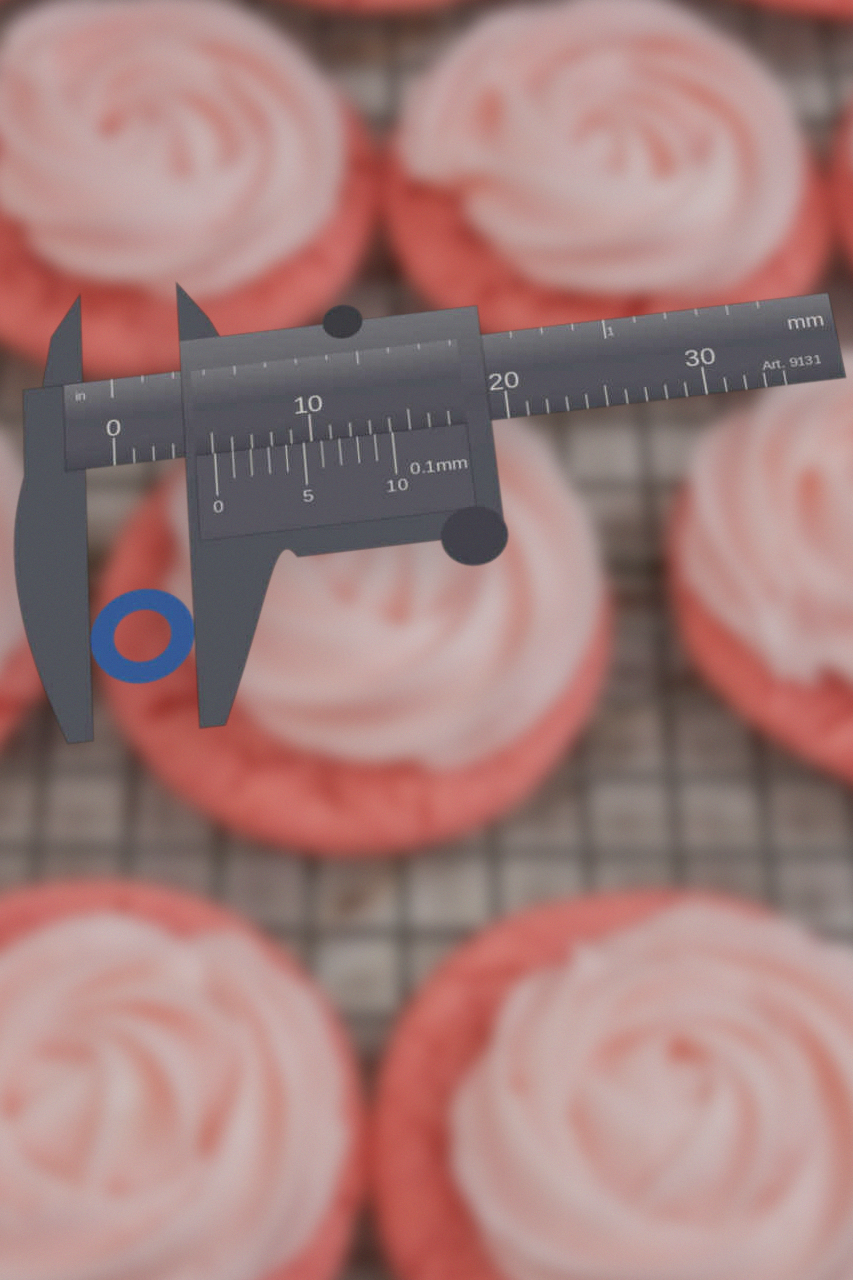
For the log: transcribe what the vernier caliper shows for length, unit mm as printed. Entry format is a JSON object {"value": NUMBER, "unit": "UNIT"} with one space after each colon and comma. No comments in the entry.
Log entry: {"value": 5.1, "unit": "mm"}
